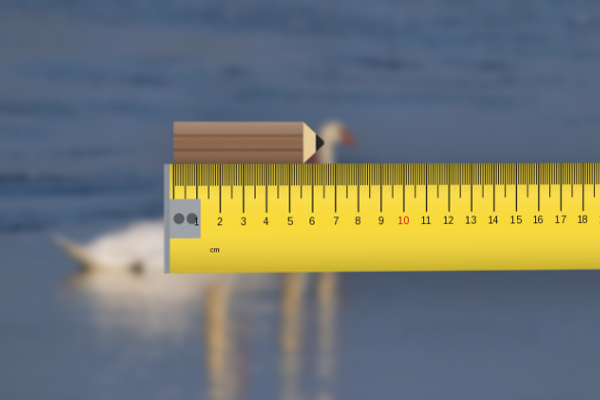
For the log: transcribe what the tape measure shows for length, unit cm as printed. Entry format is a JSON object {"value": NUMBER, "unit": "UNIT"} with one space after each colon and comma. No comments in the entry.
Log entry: {"value": 6.5, "unit": "cm"}
